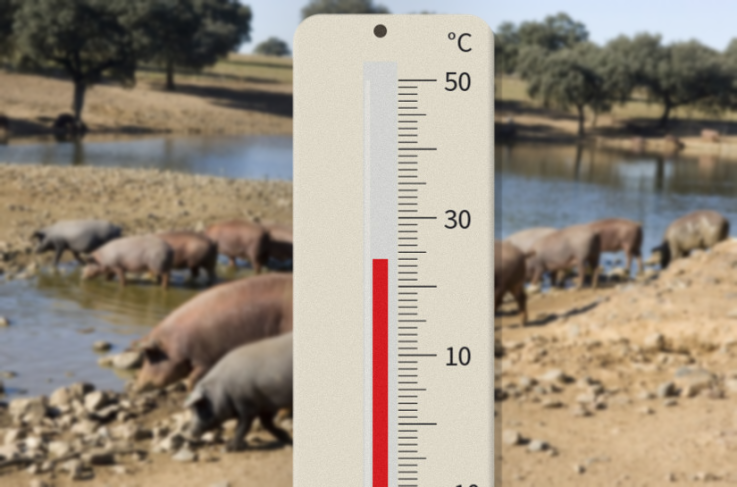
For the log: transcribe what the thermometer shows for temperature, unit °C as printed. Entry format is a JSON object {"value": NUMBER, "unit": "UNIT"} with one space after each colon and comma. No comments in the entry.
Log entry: {"value": 24, "unit": "°C"}
